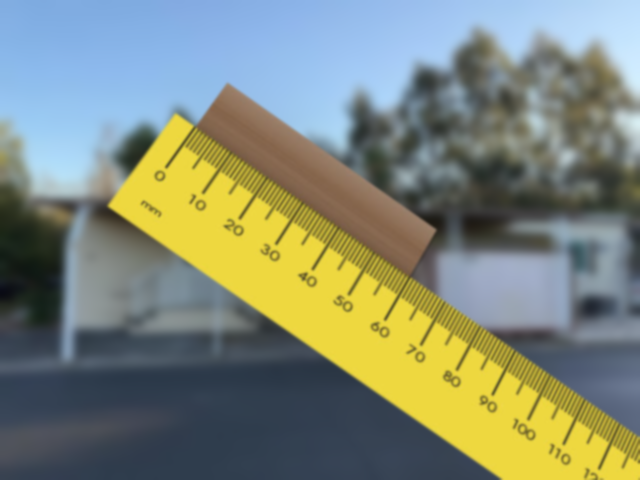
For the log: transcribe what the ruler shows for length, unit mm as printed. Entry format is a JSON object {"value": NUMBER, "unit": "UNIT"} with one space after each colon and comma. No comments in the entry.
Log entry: {"value": 60, "unit": "mm"}
